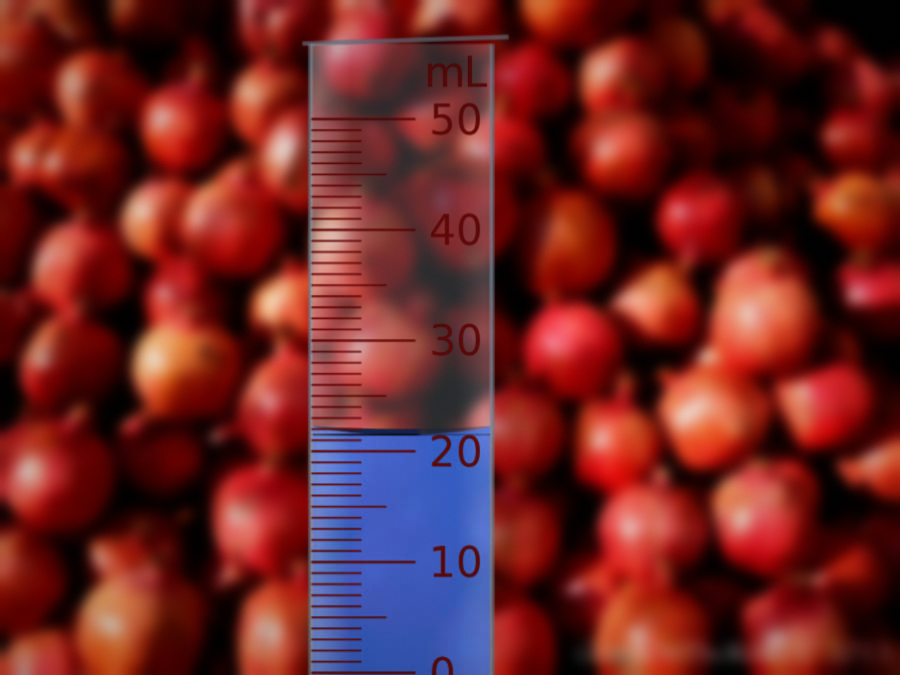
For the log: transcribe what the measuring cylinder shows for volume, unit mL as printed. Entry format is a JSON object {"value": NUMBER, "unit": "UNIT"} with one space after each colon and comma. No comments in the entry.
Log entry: {"value": 21.5, "unit": "mL"}
